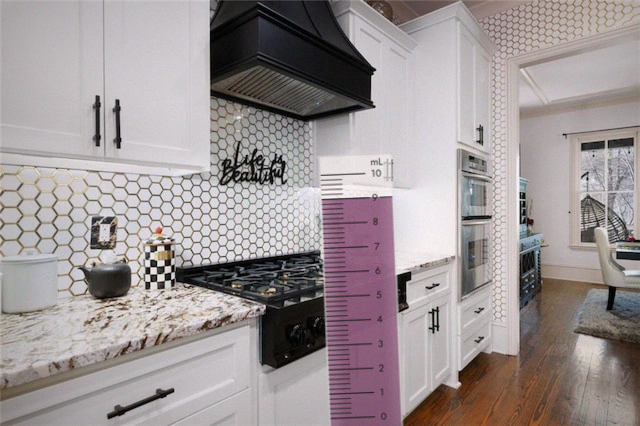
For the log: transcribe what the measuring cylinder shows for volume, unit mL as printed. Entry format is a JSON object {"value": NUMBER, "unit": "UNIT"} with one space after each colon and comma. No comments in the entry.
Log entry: {"value": 9, "unit": "mL"}
